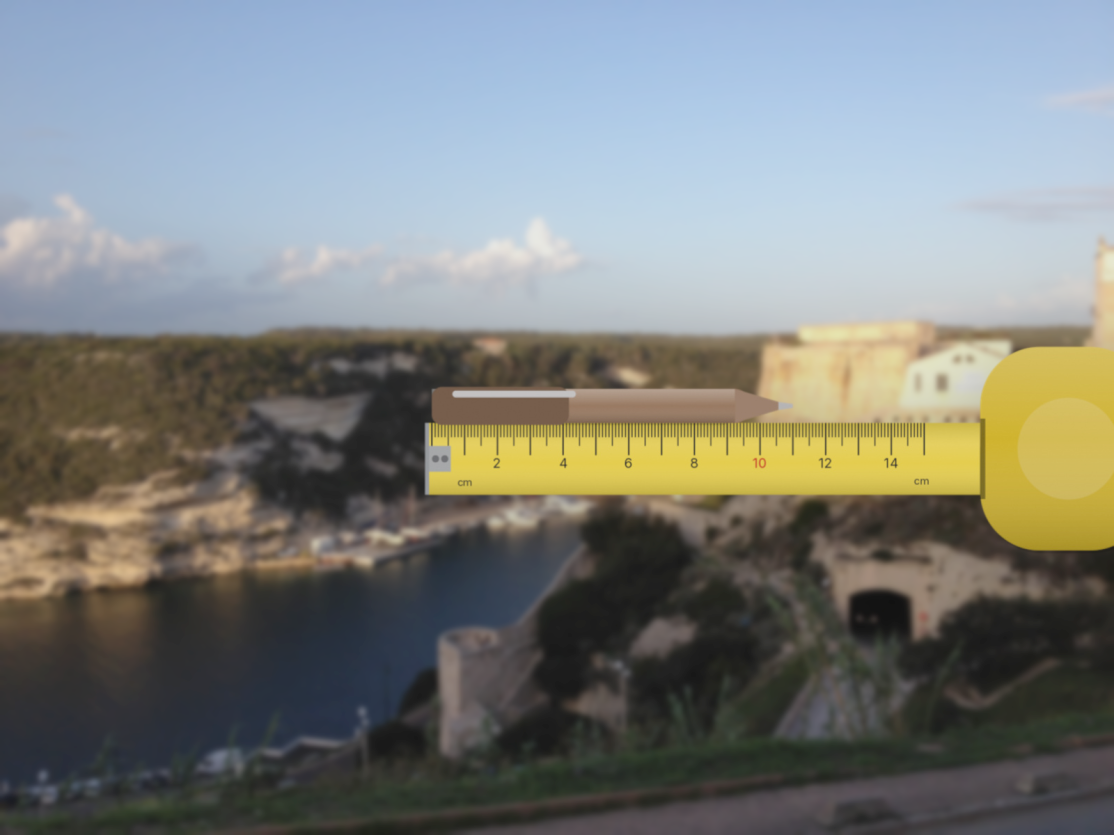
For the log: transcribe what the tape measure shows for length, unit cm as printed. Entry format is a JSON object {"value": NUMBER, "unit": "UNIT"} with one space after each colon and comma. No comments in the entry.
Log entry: {"value": 11, "unit": "cm"}
